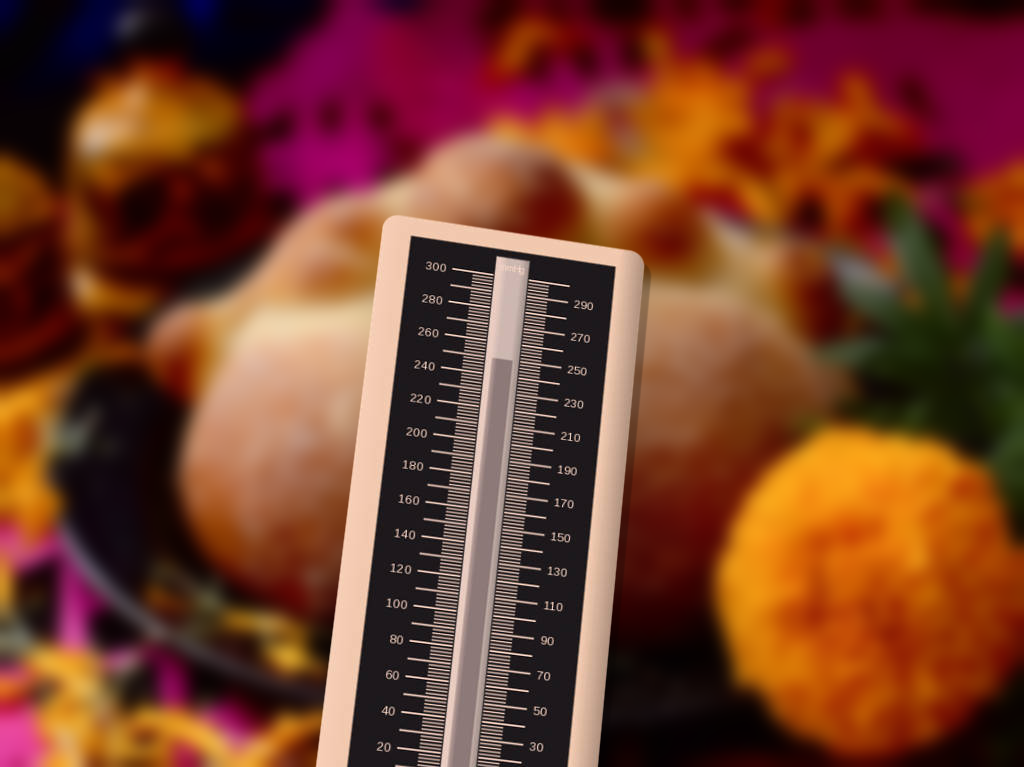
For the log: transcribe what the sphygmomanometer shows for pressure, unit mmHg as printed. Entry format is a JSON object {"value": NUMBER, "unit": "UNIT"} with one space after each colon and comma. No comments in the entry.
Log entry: {"value": 250, "unit": "mmHg"}
